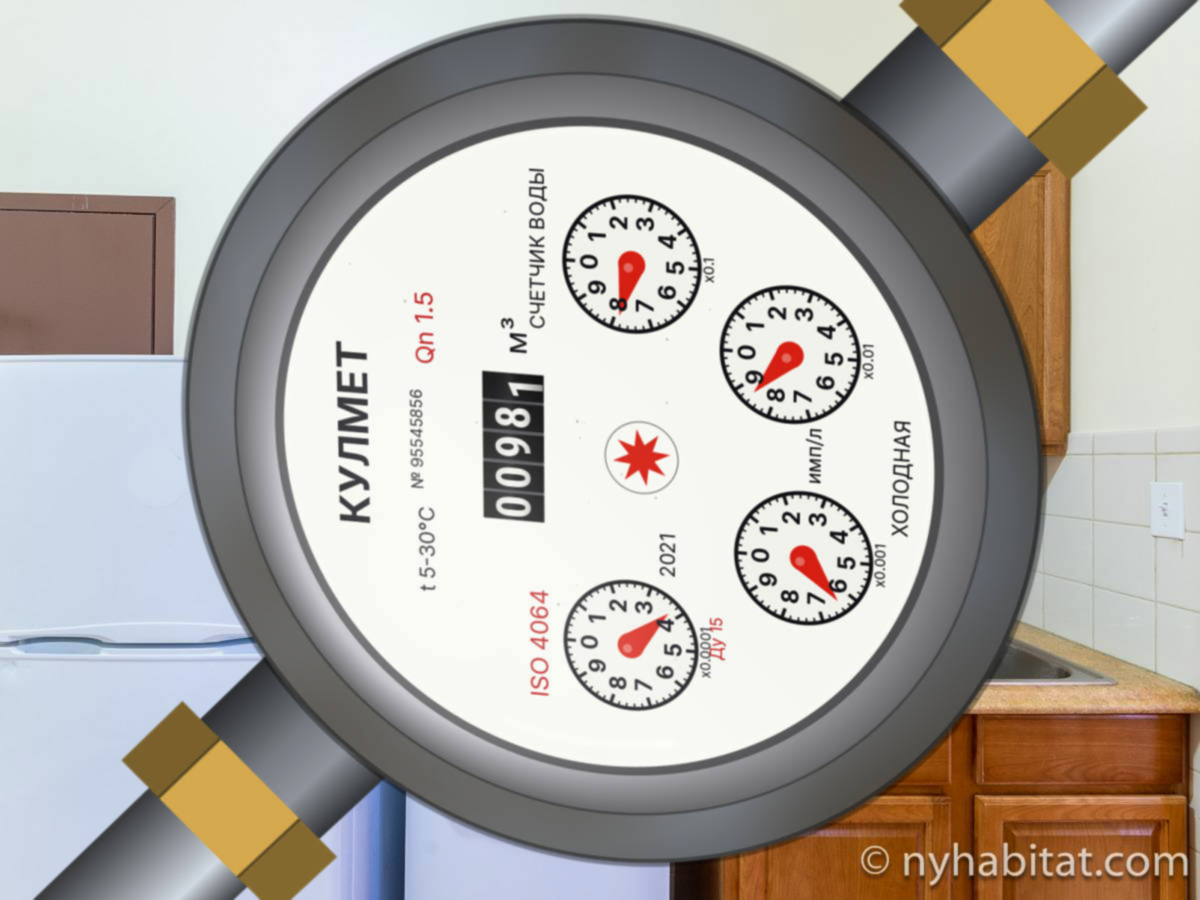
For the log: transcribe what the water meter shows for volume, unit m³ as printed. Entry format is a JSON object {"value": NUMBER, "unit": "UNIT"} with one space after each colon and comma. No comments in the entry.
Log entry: {"value": 980.7863, "unit": "m³"}
